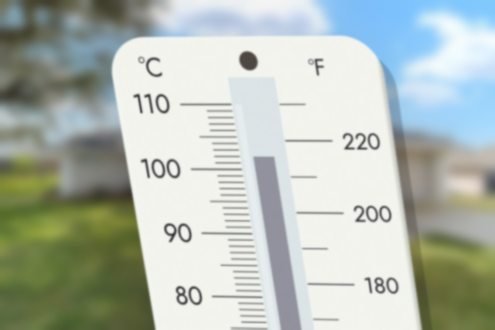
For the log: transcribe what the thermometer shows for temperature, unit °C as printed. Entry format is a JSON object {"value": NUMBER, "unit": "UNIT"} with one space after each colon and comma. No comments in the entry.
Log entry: {"value": 102, "unit": "°C"}
